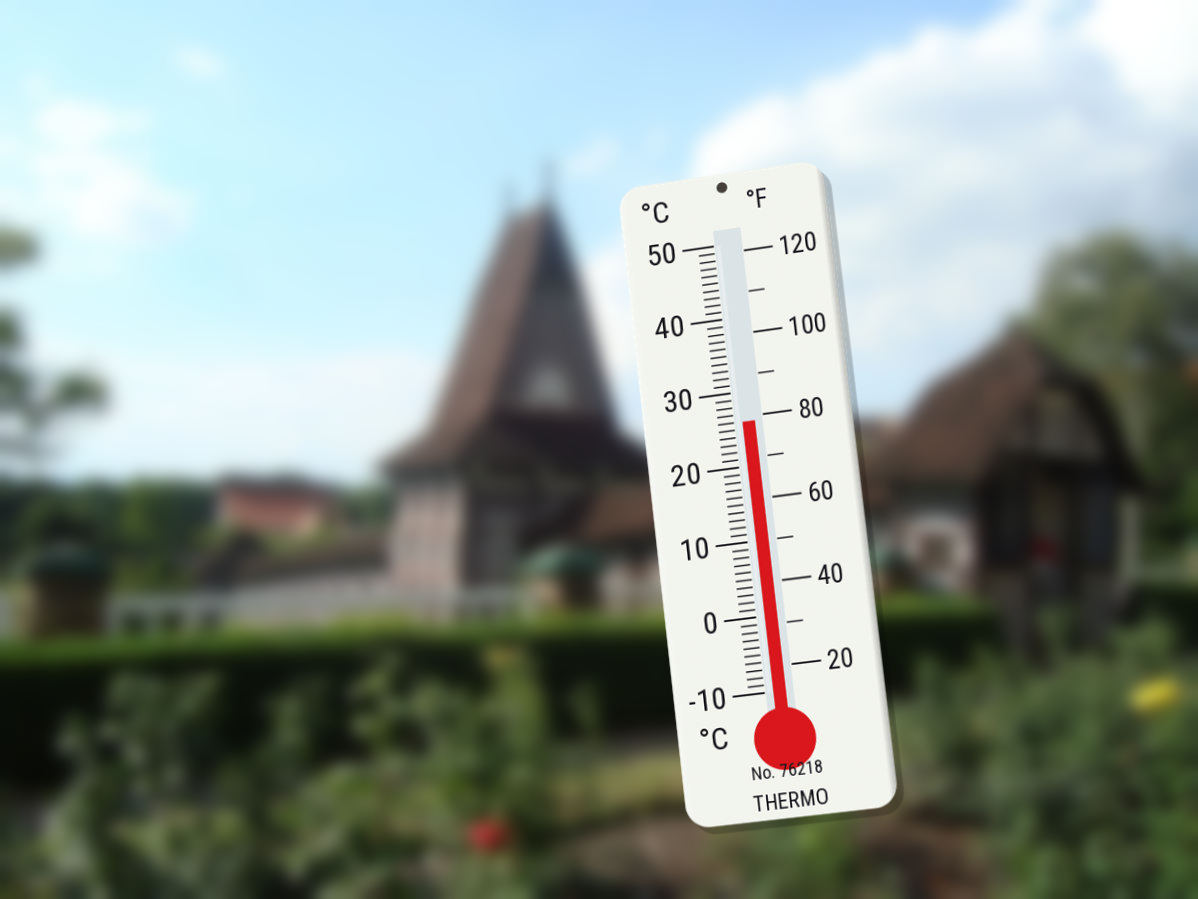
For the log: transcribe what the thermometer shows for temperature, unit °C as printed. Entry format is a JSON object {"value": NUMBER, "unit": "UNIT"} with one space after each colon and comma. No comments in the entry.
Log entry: {"value": 26, "unit": "°C"}
